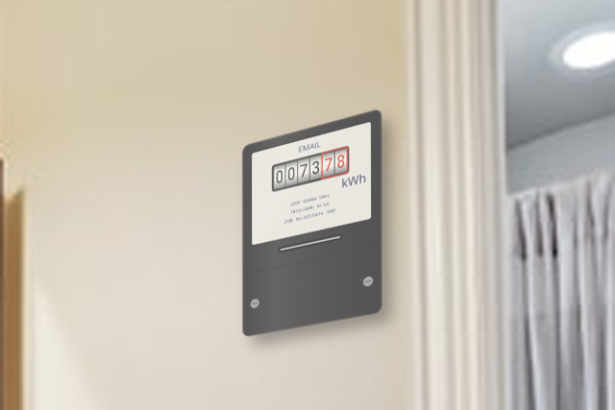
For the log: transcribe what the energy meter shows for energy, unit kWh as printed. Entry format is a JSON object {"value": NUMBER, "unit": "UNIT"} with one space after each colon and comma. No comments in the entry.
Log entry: {"value": 73.78, "unit": "kWh"}
